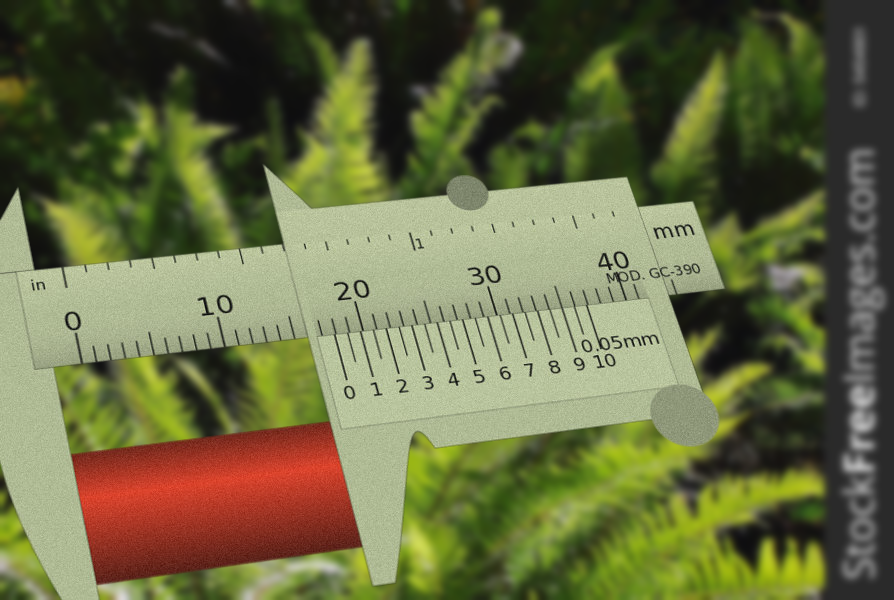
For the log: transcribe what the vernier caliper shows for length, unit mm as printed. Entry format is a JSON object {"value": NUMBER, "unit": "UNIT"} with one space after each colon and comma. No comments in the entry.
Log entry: {"value": 17.9, "unit": "mm"}
